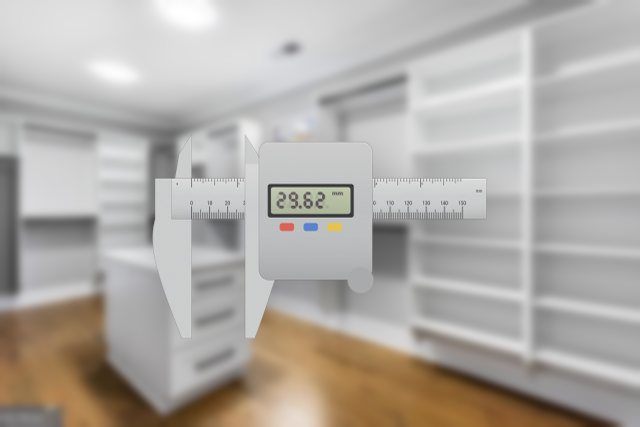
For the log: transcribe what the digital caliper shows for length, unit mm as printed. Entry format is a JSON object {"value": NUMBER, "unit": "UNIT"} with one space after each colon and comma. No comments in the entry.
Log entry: {"value": 29.62, "unit": "mm"}
